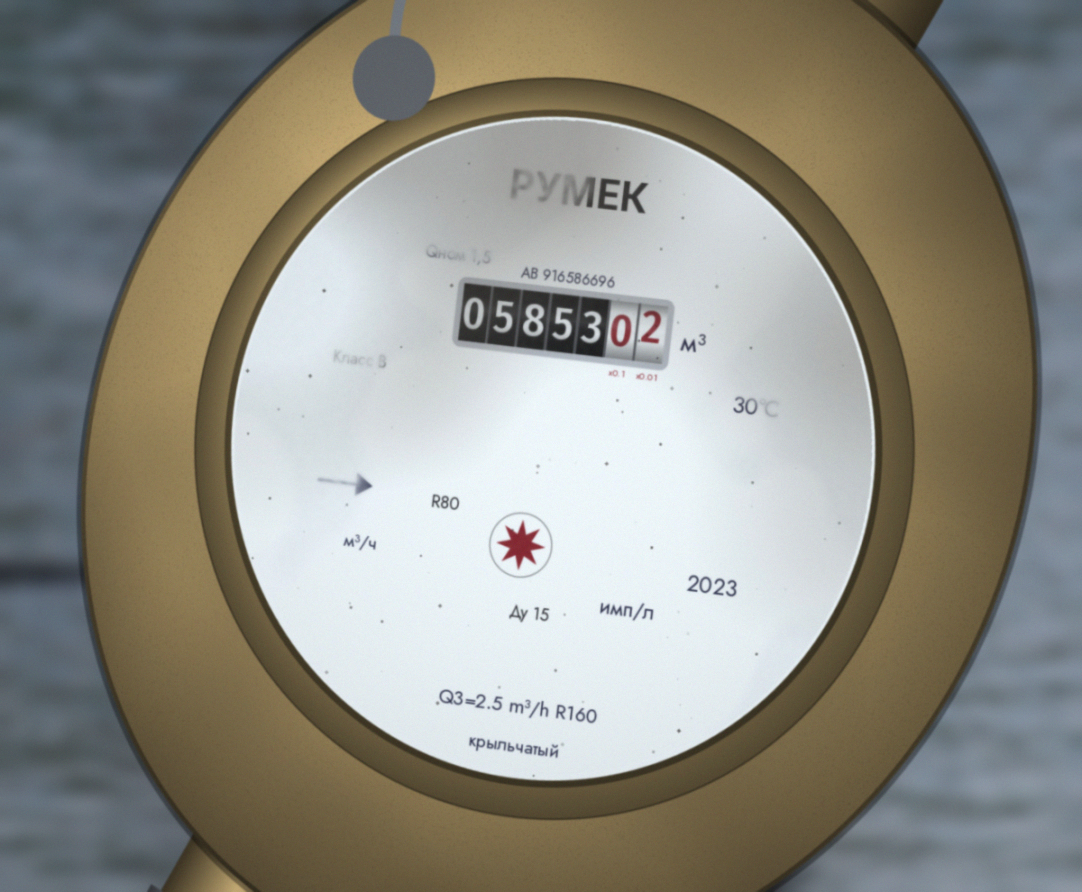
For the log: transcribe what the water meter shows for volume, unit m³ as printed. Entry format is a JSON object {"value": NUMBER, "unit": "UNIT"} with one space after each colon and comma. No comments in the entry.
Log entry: {"value": 5853.02, "unit": "m³"}
